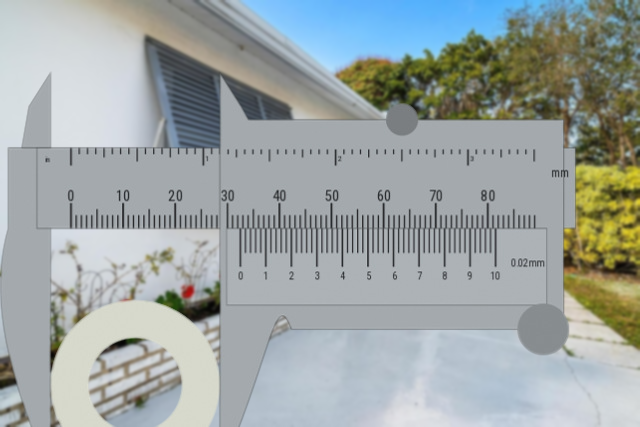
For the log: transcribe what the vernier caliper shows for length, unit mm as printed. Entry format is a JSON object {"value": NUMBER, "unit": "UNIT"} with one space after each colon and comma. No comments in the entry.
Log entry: {"value": 32.5, "unit": "mm"}
